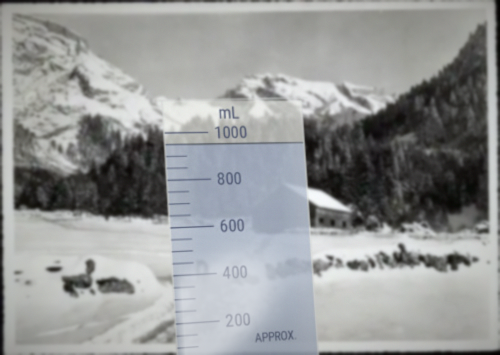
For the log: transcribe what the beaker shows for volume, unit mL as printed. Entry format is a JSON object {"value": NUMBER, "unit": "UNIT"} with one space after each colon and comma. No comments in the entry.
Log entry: {"value": 950, "unit": "mL"}
